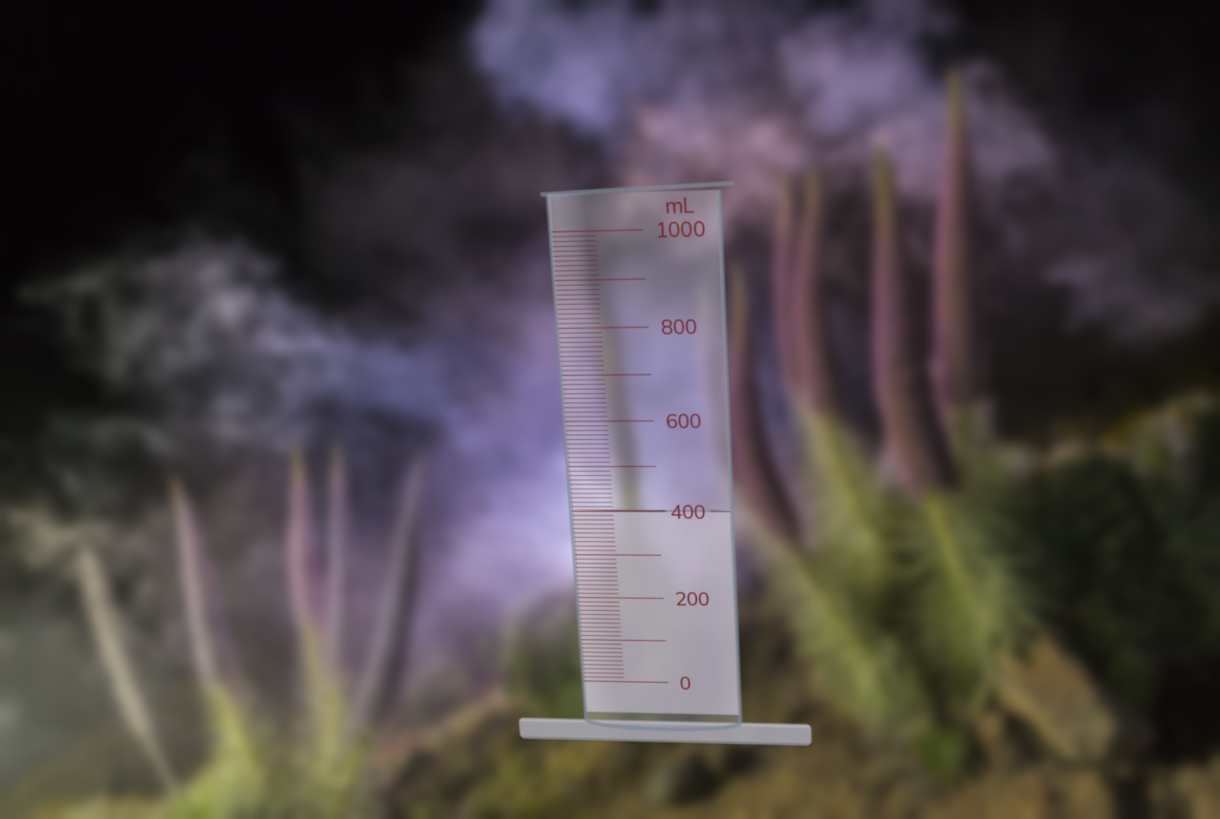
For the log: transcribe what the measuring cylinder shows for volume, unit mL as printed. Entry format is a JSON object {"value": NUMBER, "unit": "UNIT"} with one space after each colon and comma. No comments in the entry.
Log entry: {"value": 400, "unit": "mL"}
